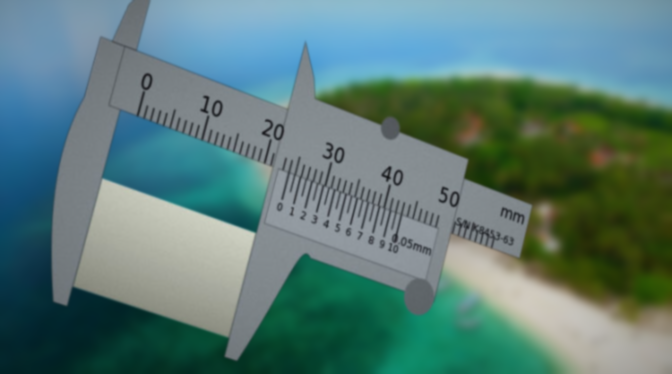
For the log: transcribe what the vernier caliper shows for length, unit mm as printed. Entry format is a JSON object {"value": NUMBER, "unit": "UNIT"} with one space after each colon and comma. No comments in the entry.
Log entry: {"value": 24.0, "unit": "mm"}
